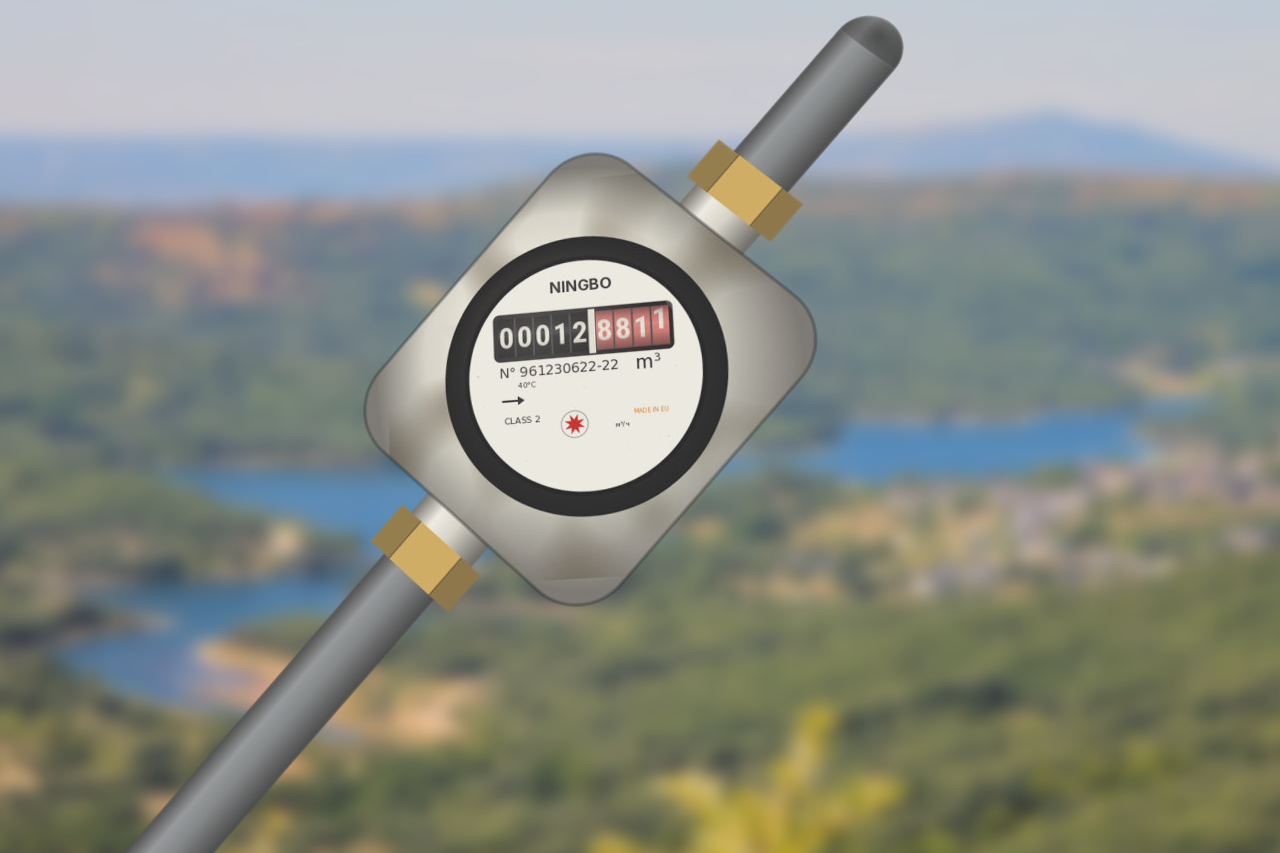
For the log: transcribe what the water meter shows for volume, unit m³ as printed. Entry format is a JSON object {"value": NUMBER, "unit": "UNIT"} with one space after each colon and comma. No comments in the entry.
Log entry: {"value": 12.8811, "unit": "m³"}
